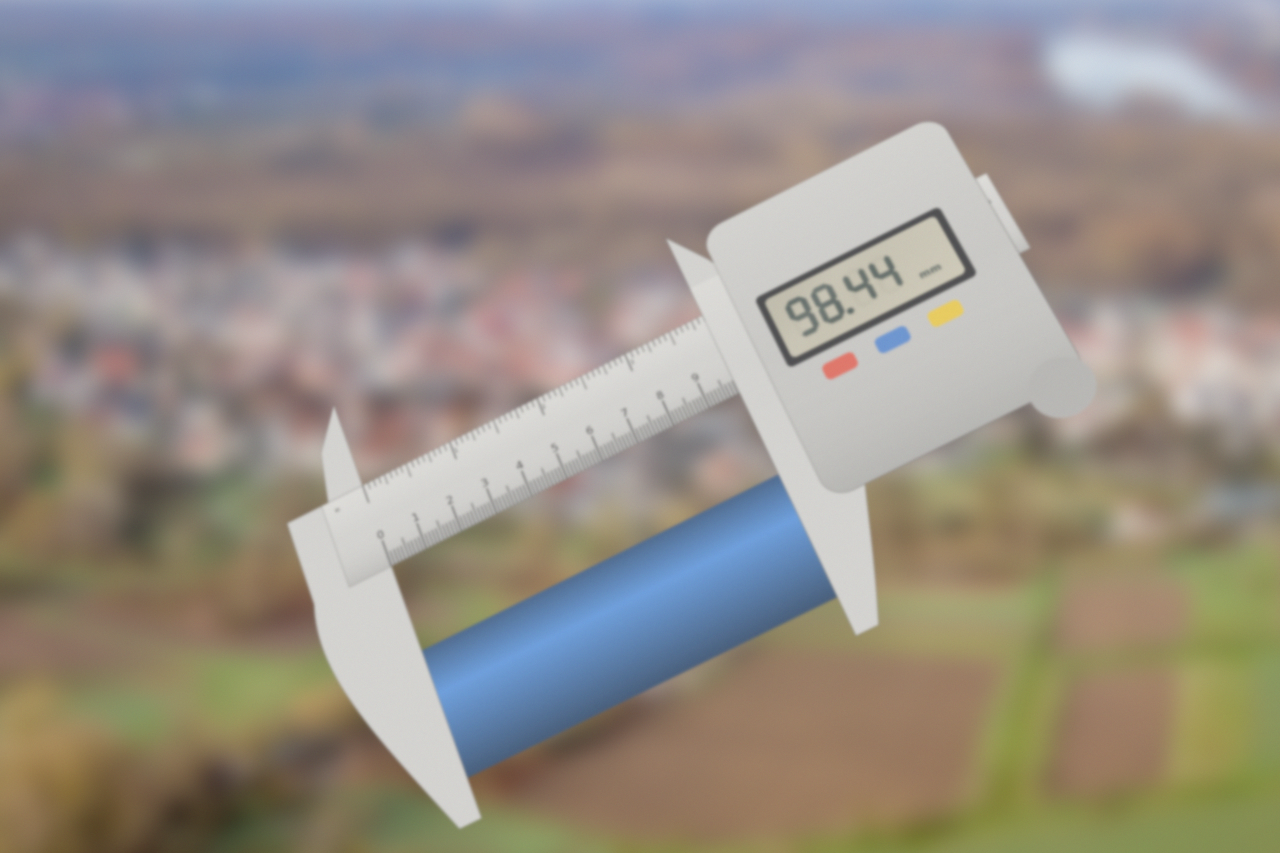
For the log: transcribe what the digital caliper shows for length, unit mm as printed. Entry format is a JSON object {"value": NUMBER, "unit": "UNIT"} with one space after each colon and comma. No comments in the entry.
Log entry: {"value": 98.44, "unit": "mm"}
